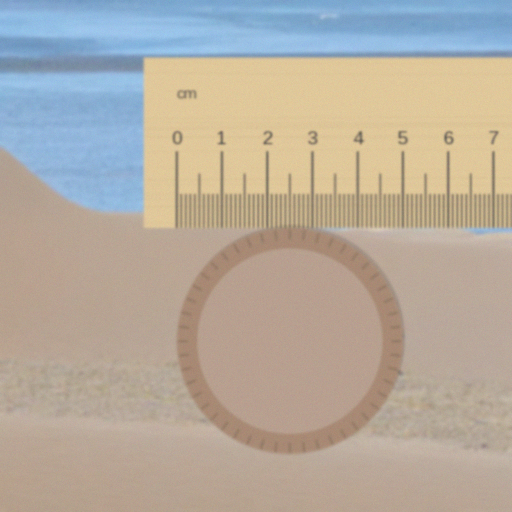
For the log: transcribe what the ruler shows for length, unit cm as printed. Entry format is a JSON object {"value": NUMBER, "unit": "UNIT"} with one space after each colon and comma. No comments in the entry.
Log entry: {"value": 5, "unit": "cm"}
